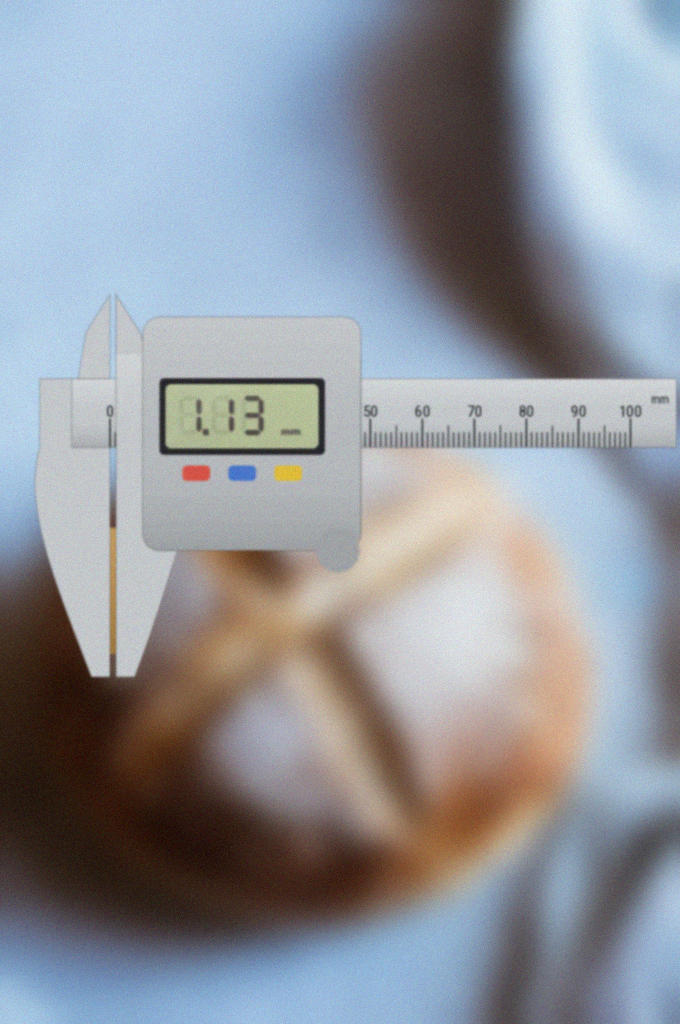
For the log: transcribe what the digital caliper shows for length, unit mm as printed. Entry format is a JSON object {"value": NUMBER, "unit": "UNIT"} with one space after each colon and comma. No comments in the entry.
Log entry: {"value": 1.13, "unit": "mm"}
